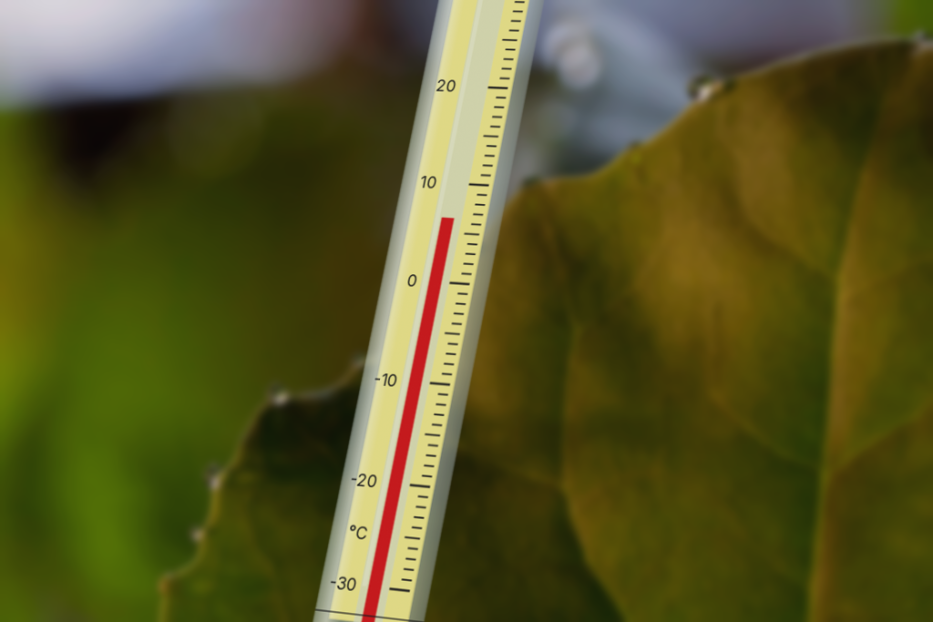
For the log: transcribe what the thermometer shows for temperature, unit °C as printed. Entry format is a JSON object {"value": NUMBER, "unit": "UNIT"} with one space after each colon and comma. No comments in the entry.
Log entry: {"value": 6.5, "unit": "°C"}
